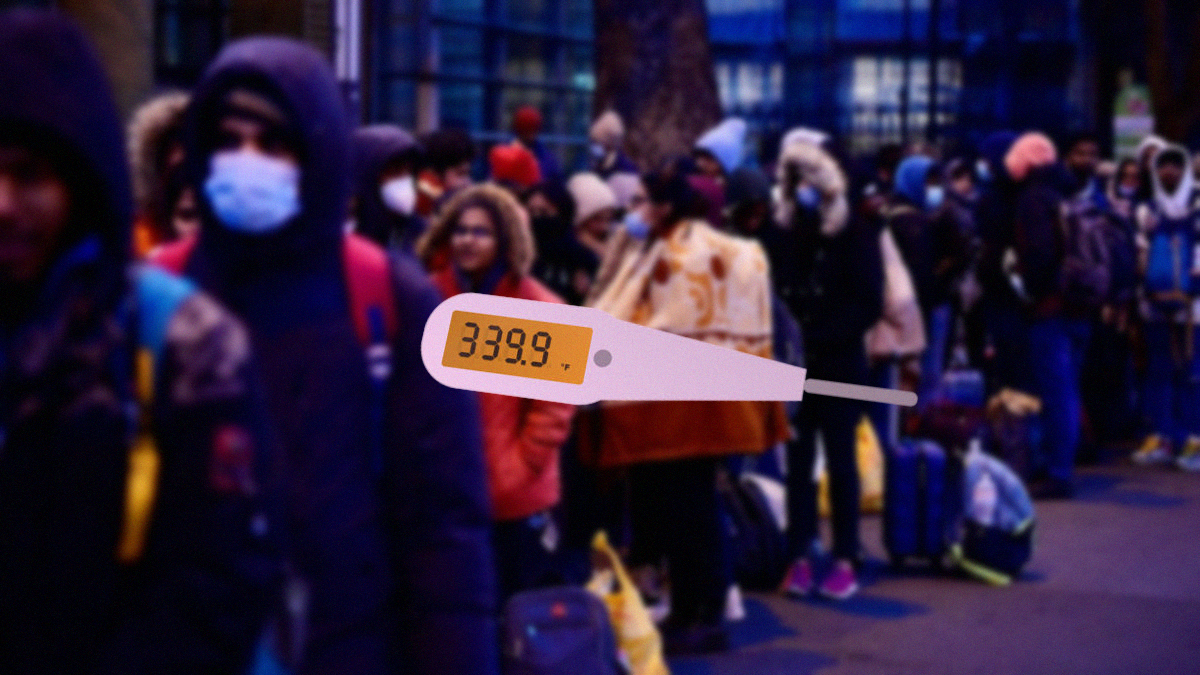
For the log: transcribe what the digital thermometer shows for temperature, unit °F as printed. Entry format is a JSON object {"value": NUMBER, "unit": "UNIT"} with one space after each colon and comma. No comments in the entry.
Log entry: {"value": 339.9, "unit": "°F"}
